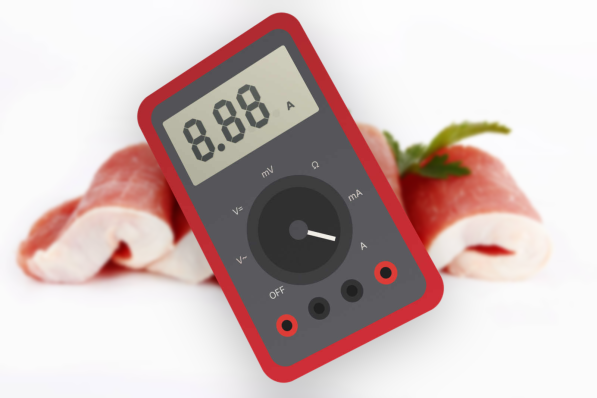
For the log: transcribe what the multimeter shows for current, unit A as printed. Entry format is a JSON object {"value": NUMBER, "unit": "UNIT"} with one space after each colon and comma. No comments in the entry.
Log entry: {"value": 8.88, "unit": "A"}
